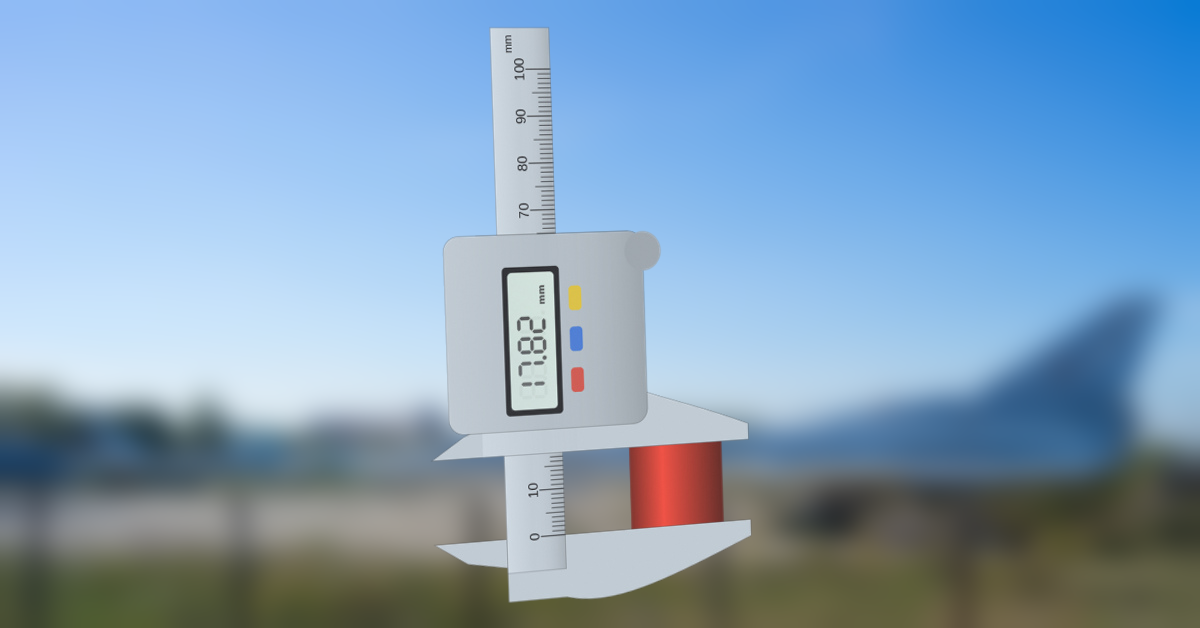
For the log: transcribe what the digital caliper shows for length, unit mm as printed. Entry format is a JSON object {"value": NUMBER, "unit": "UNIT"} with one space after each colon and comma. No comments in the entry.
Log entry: {"value": 17.82, "unit": "mm"}
